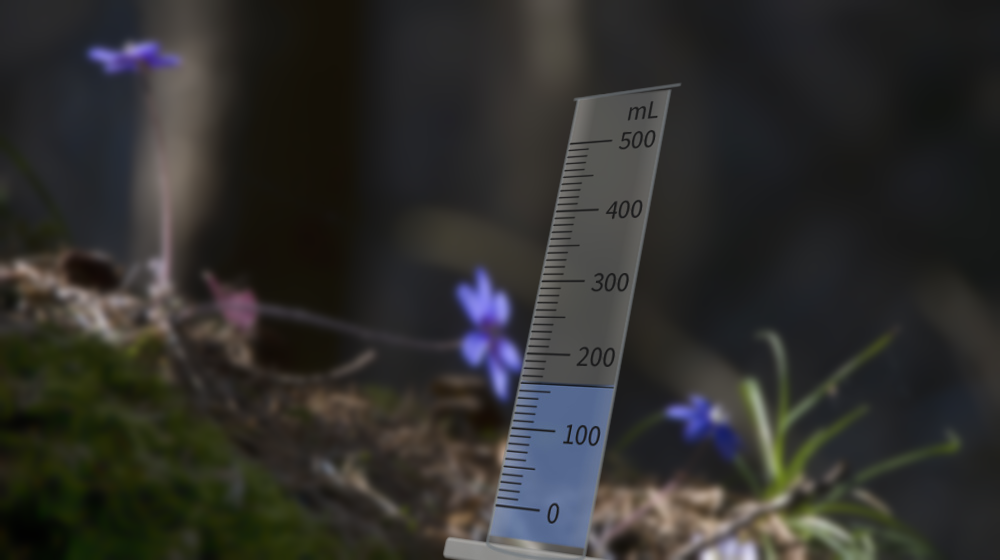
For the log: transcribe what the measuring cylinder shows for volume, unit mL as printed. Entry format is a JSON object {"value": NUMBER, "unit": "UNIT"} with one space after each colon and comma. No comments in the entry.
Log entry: {"value": 160, "unit": "mL"}
